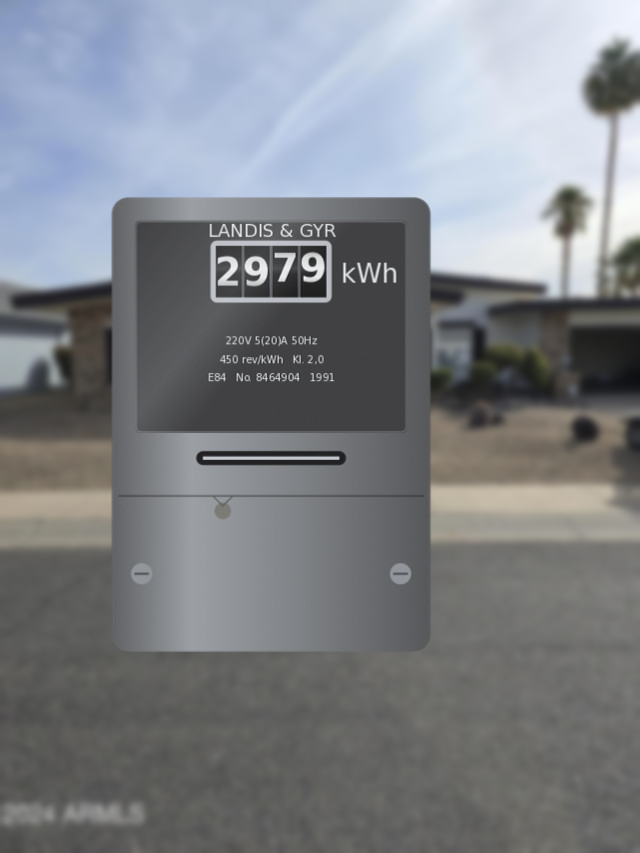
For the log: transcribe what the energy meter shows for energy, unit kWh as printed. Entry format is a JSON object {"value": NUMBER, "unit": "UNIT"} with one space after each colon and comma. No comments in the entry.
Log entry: {"value": 2979, "unit": "kWh"}
